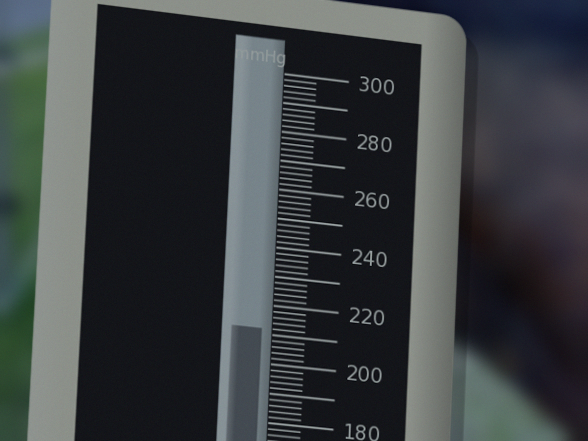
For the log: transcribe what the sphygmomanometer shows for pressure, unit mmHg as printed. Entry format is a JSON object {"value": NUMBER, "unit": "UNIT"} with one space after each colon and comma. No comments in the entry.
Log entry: {"value": 212, "unit": "mmHg"}
